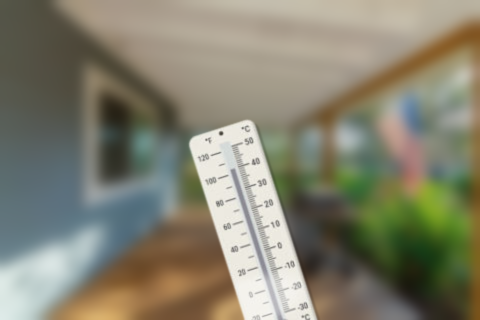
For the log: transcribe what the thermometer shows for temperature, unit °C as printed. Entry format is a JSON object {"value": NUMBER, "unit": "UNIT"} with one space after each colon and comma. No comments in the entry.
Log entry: {"value": 40, "unit": "°C"}
